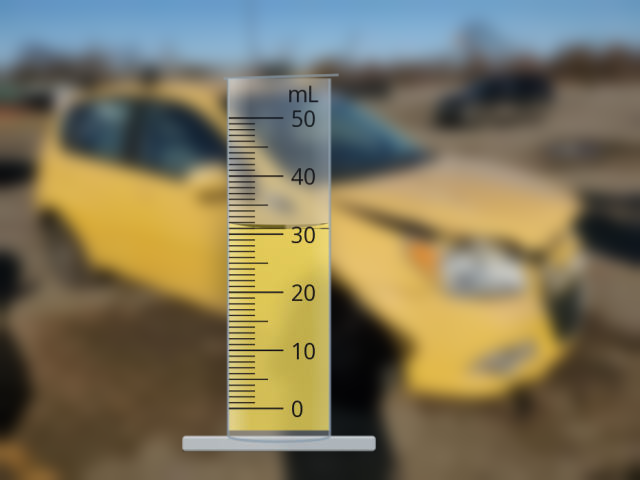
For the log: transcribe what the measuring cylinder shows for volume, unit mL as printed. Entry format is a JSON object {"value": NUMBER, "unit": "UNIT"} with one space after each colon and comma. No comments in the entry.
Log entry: {"value": 31, "unit": "mL"}
